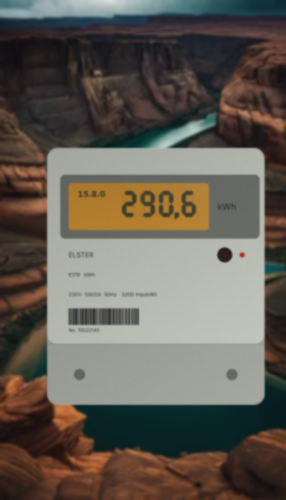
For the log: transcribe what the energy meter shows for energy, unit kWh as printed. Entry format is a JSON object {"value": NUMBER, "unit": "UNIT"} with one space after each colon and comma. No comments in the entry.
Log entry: {"value": 290.6, "unit": "kWh"}
